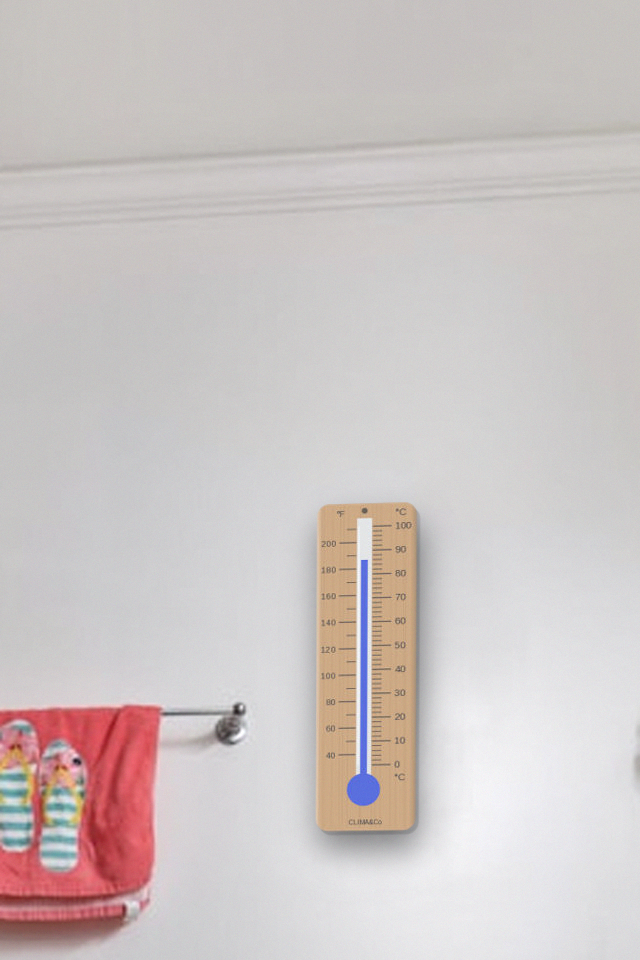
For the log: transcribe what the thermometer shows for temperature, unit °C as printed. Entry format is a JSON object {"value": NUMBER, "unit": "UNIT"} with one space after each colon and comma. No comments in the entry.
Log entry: {"value": 86, "unit": "°C"}
